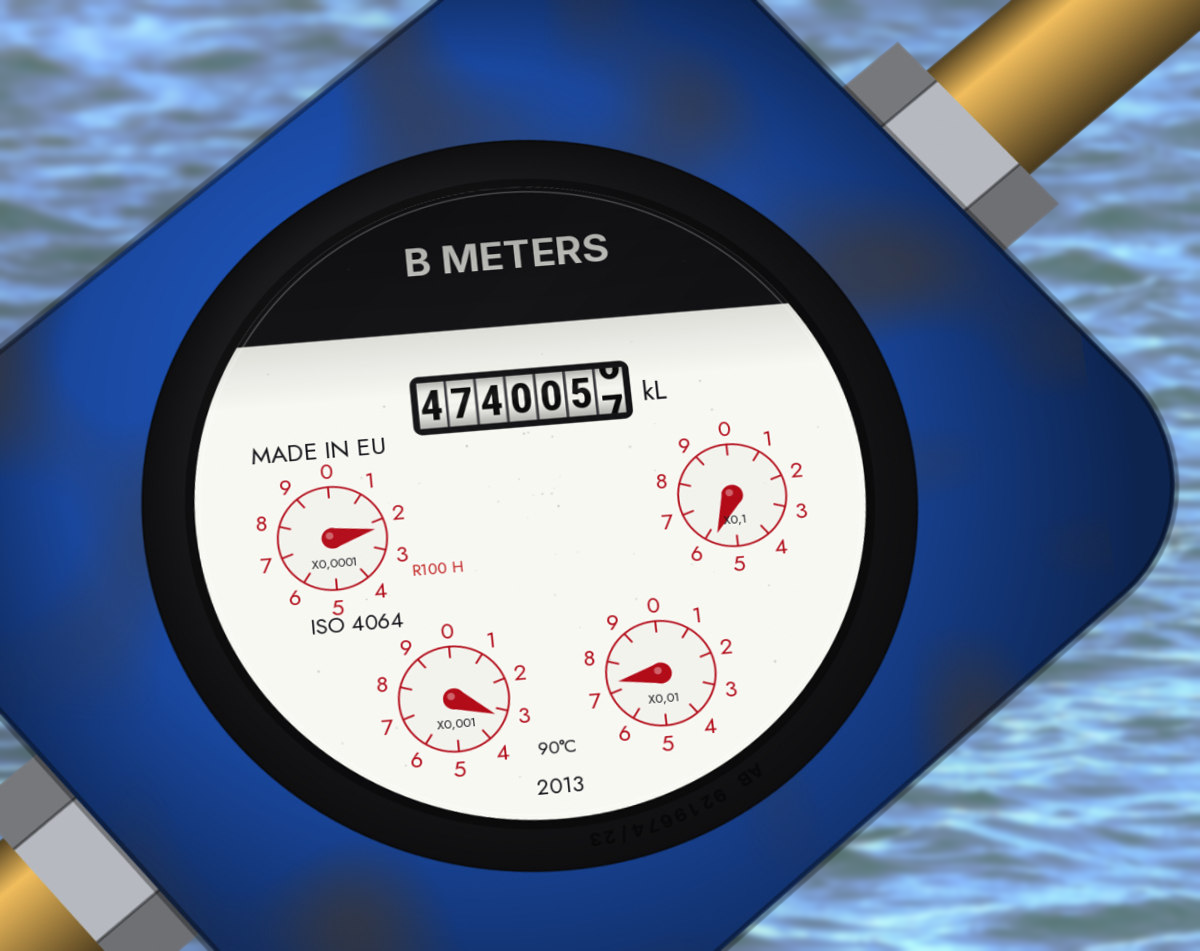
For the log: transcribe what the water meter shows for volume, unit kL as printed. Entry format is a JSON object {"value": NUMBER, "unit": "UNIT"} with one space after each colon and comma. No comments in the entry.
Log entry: {"value": 4740056.5732, "unit": "kL"}
